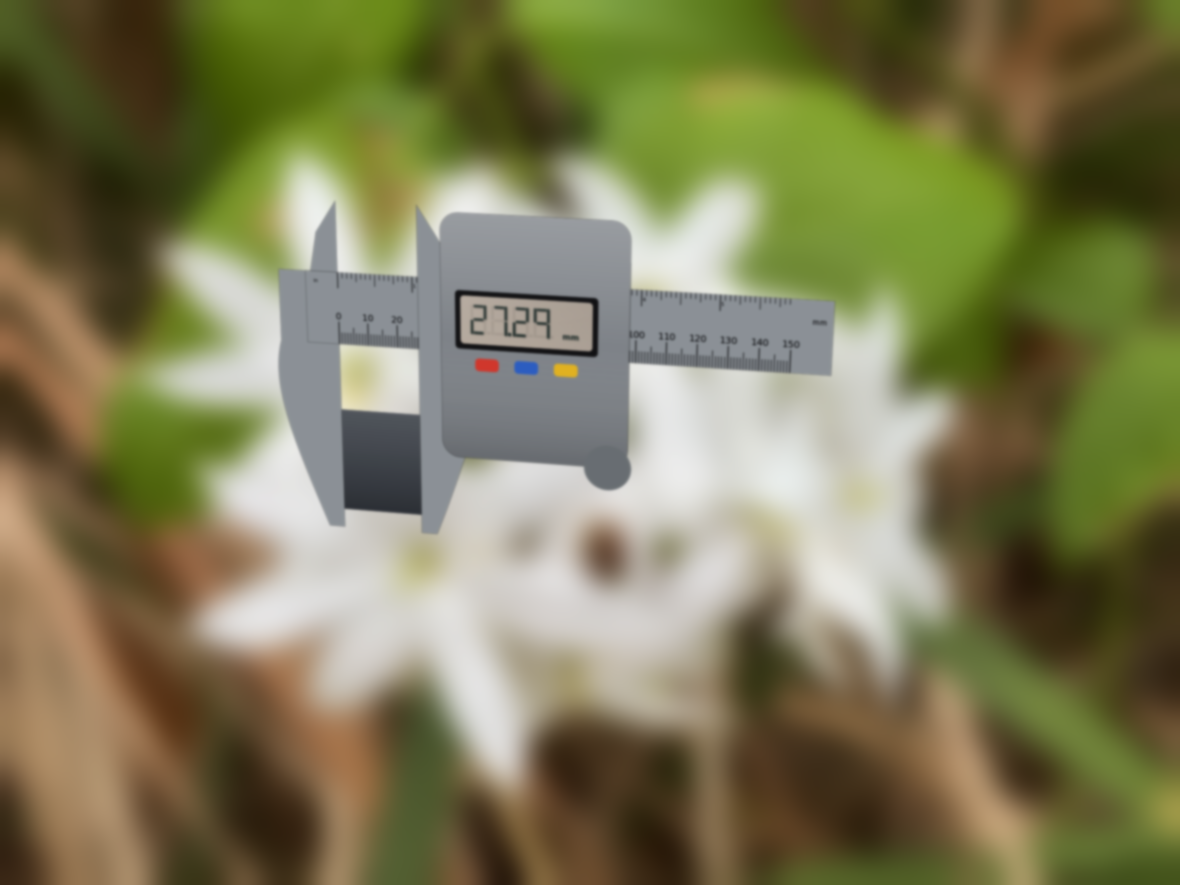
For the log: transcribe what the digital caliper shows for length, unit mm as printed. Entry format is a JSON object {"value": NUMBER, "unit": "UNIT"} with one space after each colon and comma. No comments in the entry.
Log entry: {"value": 27.29, "unit": "mm"}
